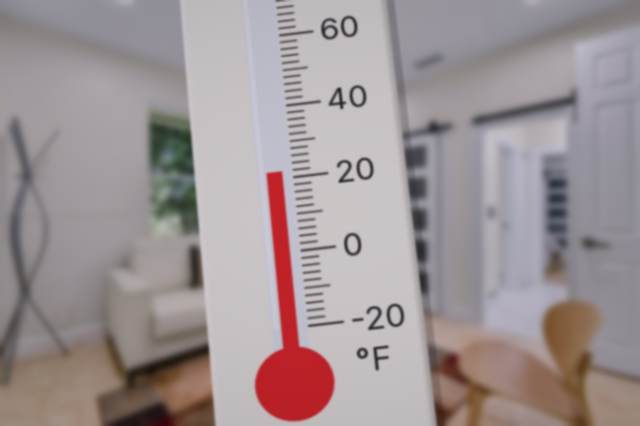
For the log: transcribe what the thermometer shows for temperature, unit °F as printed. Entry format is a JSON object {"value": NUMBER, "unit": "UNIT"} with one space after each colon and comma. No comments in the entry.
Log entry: {"value": 22, "unit": "°F"}
